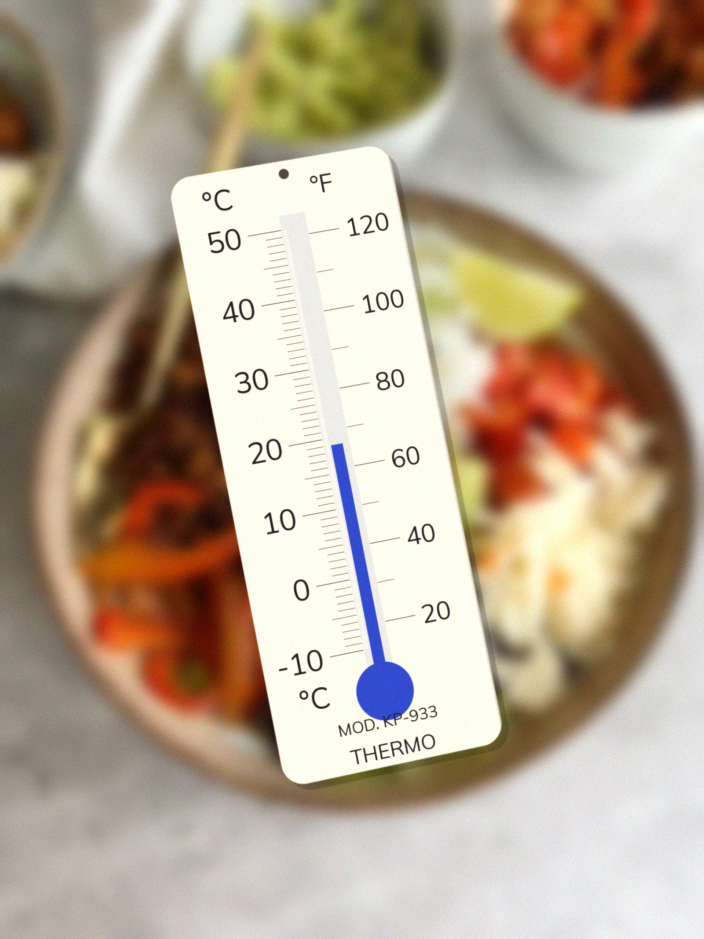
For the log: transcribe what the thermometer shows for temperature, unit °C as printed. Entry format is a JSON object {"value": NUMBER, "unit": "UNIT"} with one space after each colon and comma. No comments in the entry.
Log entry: {"value": 19, "unit": "°C"}
